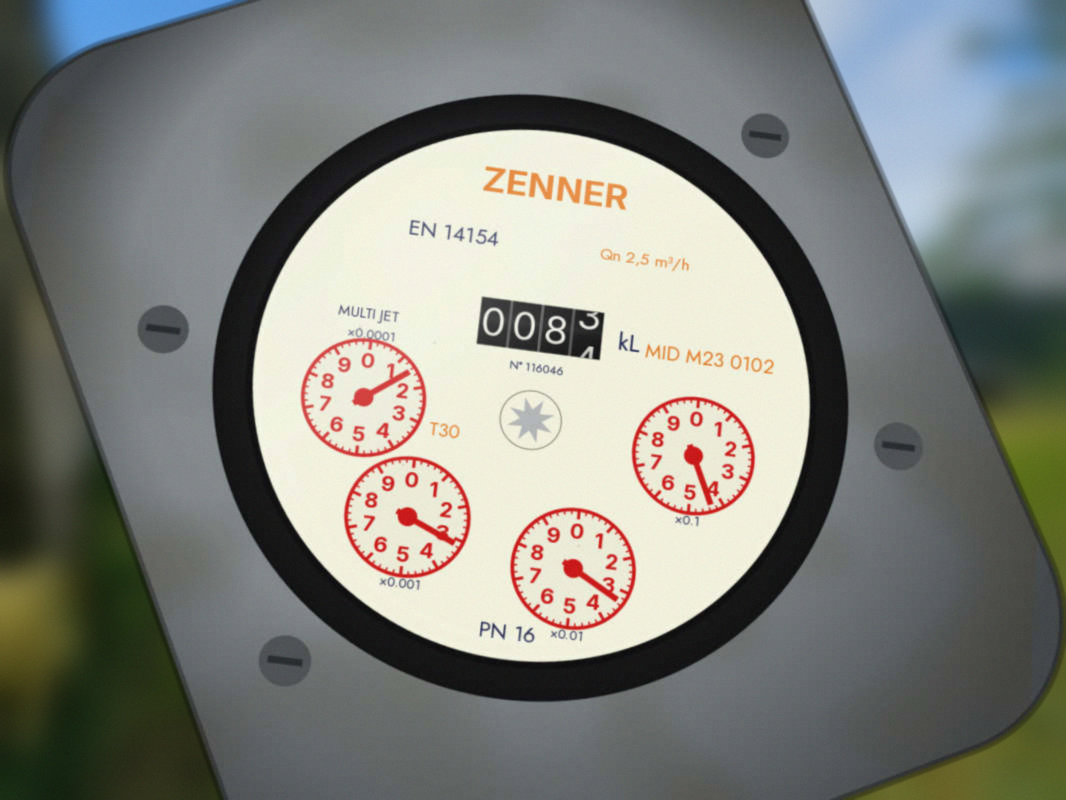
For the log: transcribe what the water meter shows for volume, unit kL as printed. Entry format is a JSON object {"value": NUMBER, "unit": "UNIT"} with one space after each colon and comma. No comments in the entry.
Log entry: {"value": 83.4331, "unit": "kL"}
